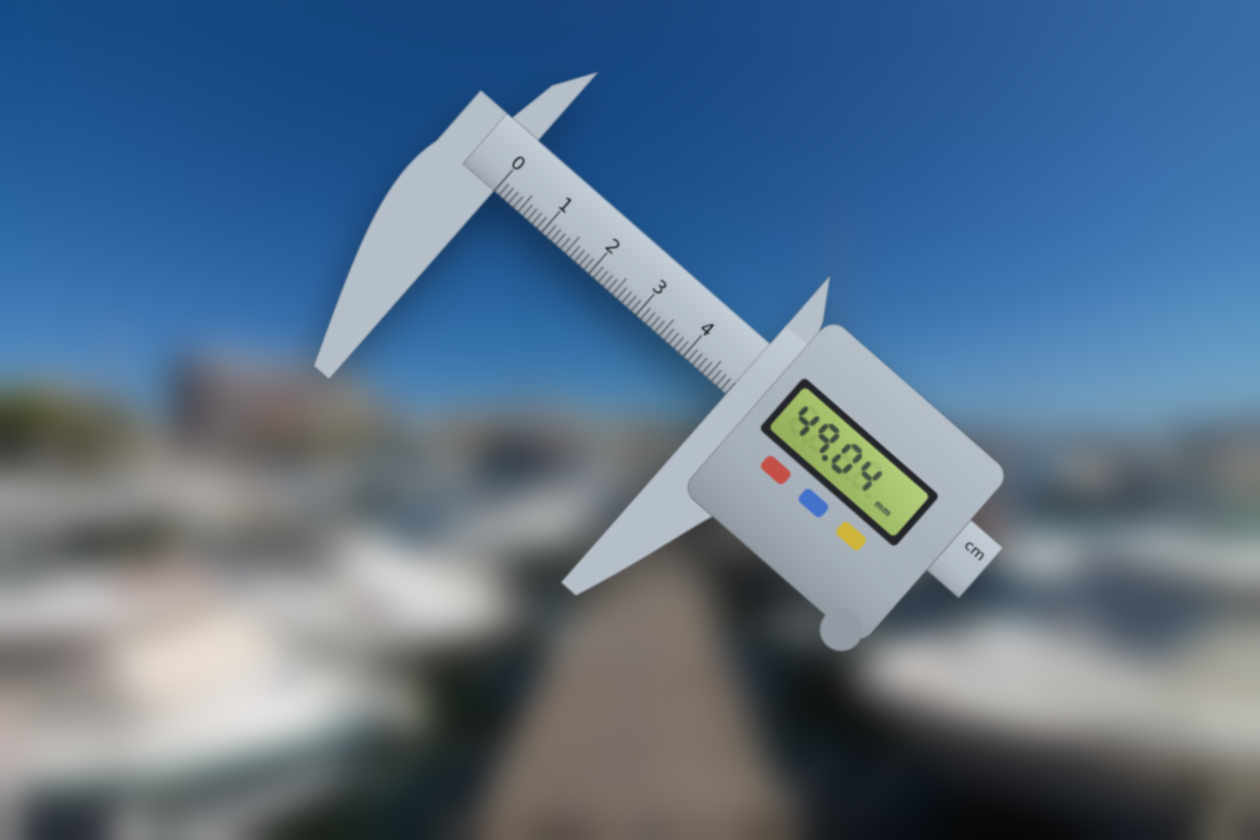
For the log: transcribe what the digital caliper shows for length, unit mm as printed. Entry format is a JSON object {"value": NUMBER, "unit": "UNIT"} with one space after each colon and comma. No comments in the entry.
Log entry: {"value": 49.04, "unit": "mm"}
